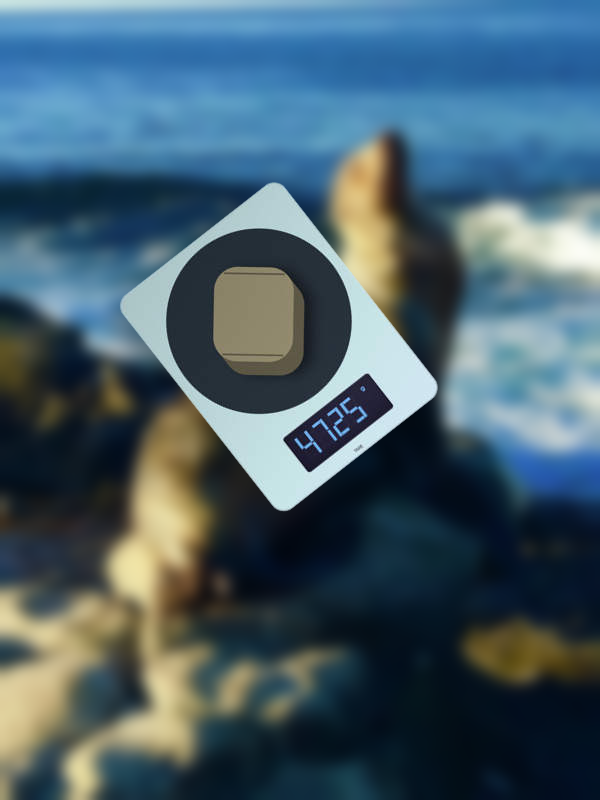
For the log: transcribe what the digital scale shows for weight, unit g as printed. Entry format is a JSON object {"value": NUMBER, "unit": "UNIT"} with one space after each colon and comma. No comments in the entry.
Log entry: {"value": 4725, "unit": "g"}
